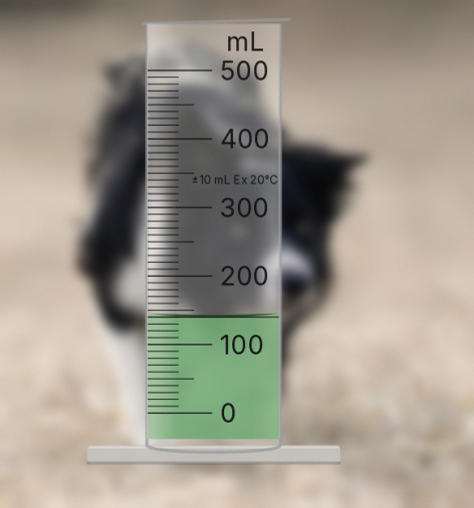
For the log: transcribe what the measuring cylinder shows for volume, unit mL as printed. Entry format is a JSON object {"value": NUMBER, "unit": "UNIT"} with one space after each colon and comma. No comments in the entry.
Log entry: {"value": 140, "unit": "mL"}
